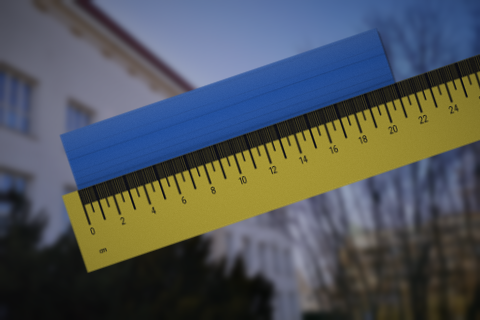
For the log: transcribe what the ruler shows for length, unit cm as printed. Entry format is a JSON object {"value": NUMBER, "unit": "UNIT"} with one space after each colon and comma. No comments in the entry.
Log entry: {"value": 21, "unit": "cm"}
